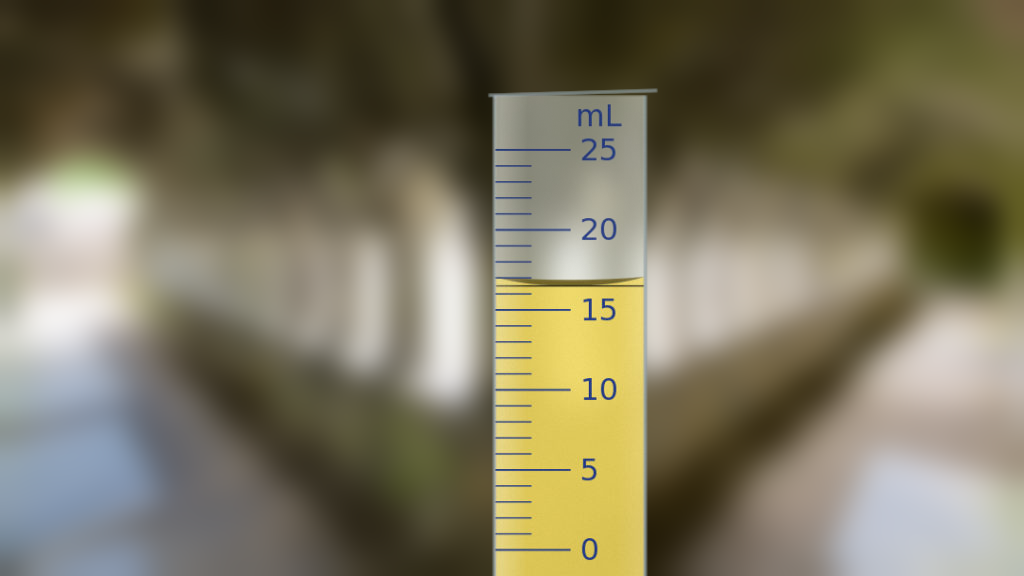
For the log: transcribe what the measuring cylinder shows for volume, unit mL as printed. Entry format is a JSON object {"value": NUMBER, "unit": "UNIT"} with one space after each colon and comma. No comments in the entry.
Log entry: {"value": 16.5, "unit": "mL"}
